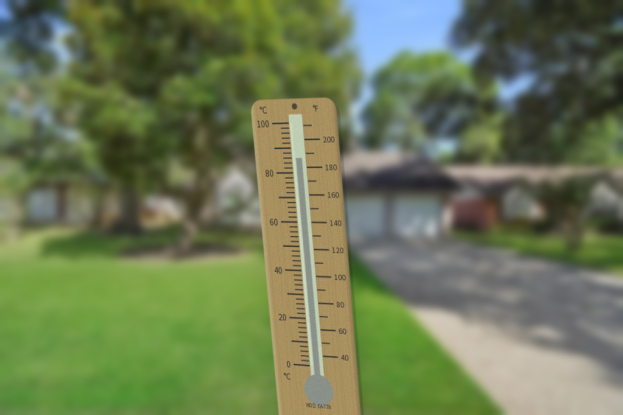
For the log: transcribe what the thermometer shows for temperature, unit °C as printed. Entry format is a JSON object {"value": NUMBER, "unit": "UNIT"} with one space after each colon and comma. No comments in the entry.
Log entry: {"value": 86, "unit": "°C"}
